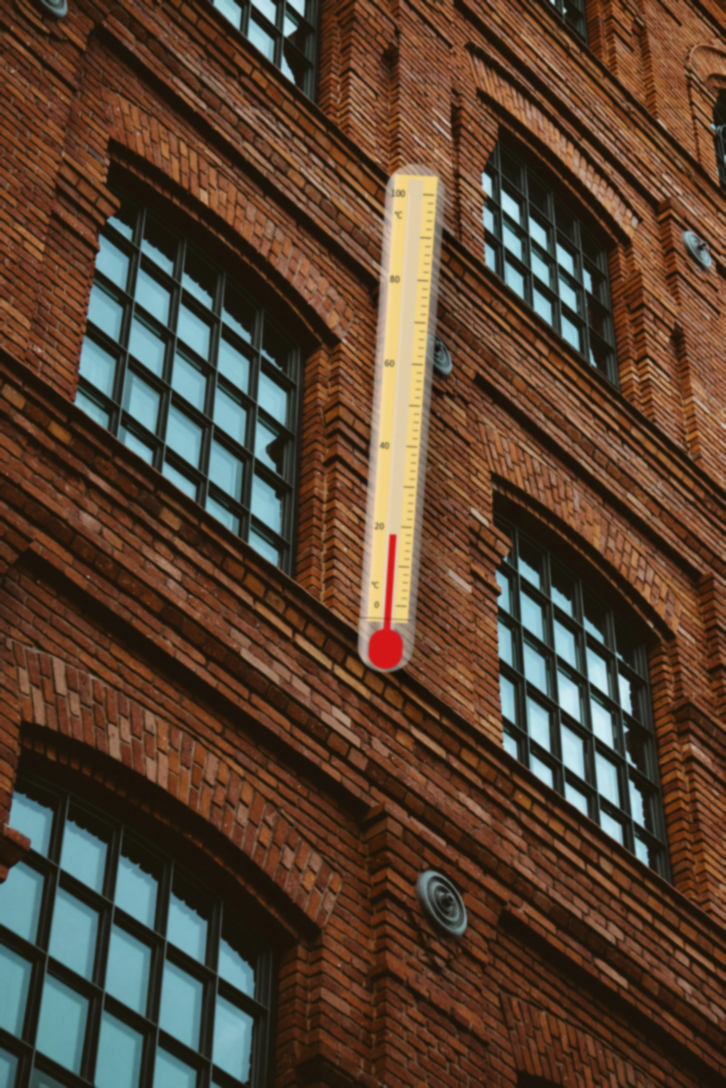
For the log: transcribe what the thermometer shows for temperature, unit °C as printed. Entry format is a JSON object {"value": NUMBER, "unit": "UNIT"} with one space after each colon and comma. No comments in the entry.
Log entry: {"value": 18, "unit": "°C"}
